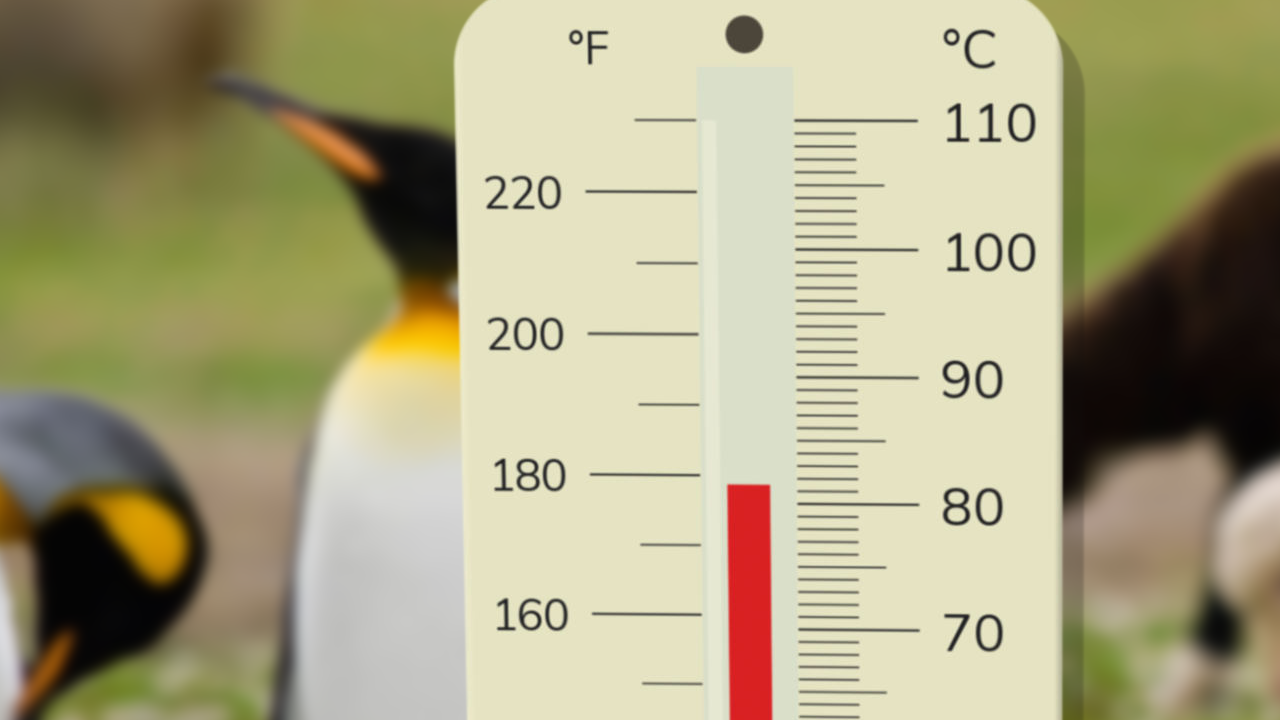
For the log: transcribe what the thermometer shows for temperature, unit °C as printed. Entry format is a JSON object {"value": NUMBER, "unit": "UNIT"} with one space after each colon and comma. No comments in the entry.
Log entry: {"value": 81.5, "unit": "°C"}
